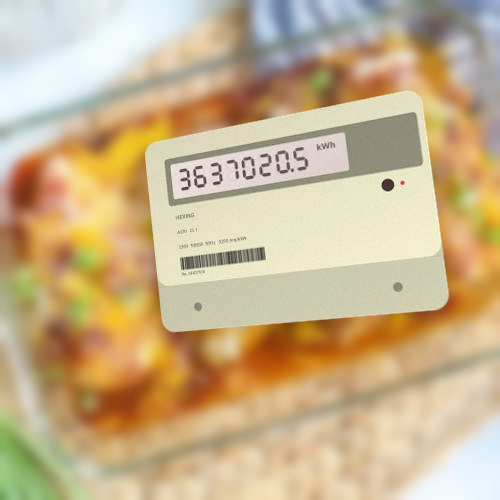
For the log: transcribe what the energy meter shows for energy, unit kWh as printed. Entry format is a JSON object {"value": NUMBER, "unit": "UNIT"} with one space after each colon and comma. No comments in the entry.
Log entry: {"value": 3637020.5, "unit": "kWh"}
